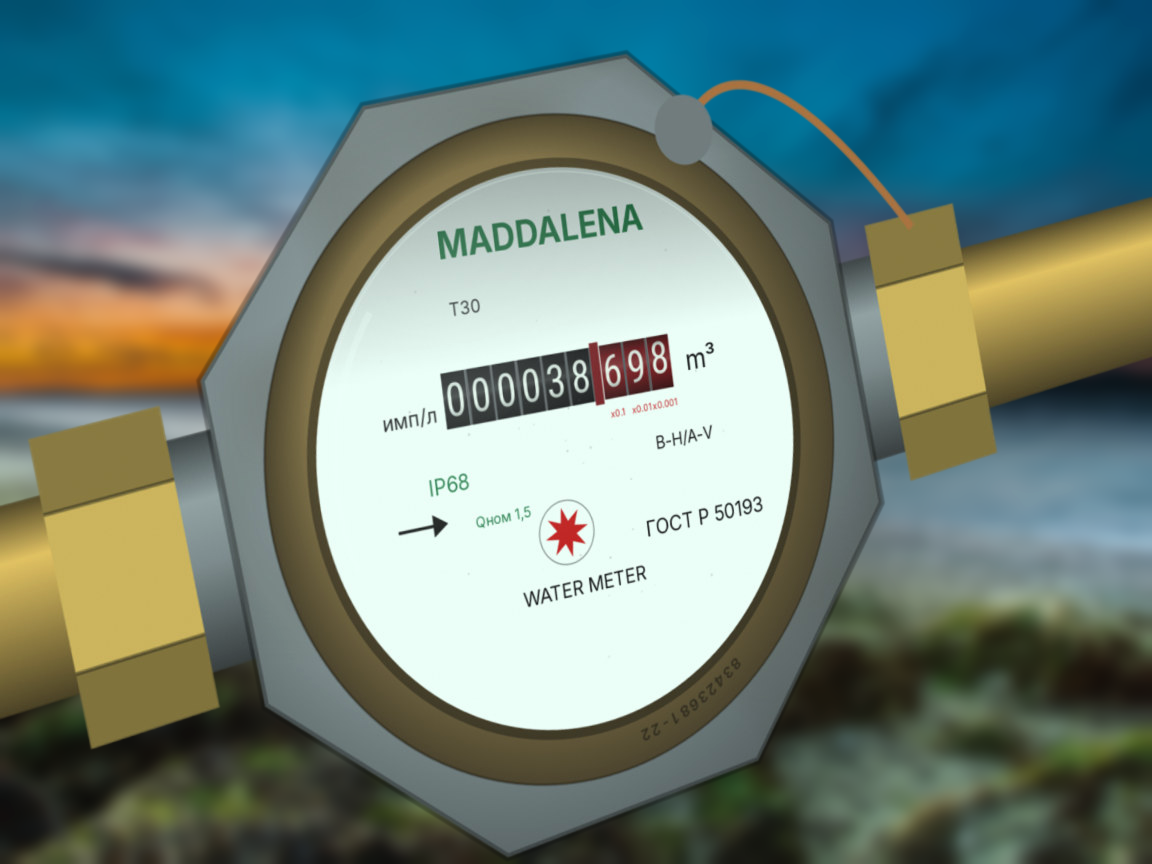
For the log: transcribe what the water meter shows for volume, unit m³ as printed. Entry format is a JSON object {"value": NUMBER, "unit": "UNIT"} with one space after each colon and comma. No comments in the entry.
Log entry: {"value": 38.698, "unit": "m³"}
